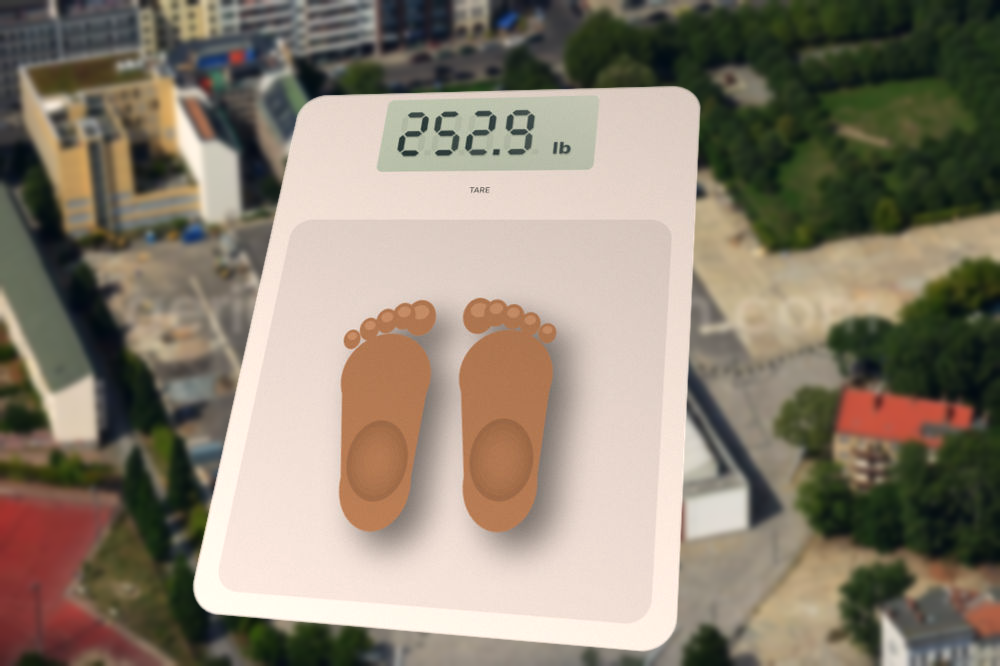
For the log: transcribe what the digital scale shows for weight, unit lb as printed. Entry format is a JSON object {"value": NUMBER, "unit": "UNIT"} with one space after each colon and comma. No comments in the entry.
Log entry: {"value": 252.9, "unit": "lb"}
